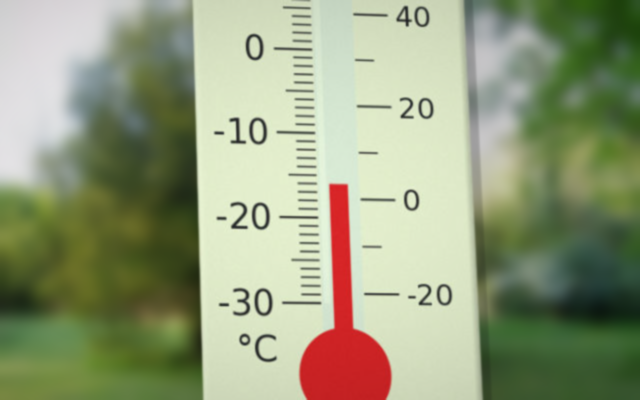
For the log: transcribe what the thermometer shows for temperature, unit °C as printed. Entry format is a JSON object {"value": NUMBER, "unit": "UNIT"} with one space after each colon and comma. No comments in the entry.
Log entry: {"value": -16, "unit": "°C"}
